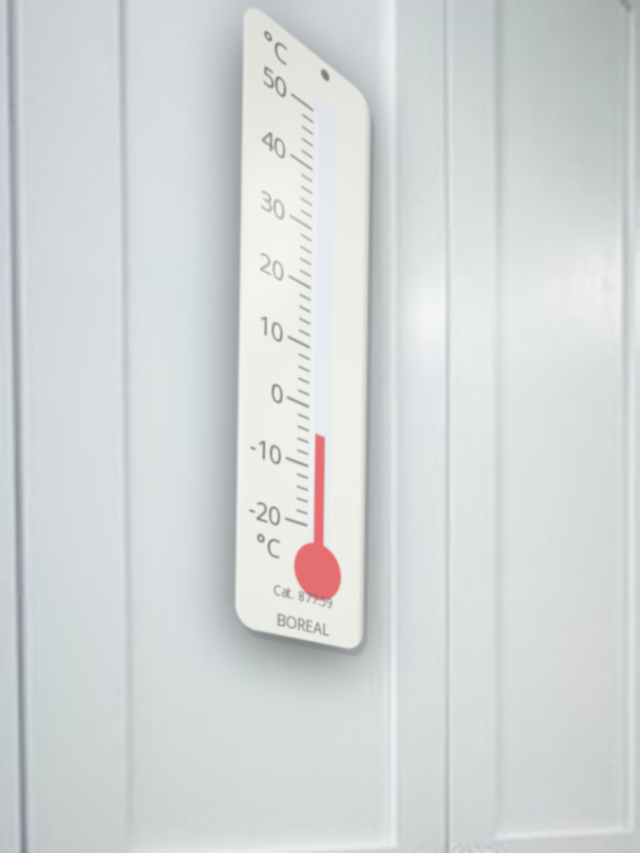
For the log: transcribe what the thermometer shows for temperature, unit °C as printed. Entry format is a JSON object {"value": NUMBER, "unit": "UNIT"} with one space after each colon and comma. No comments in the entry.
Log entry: {"value": -4, "unit": "°C"}
